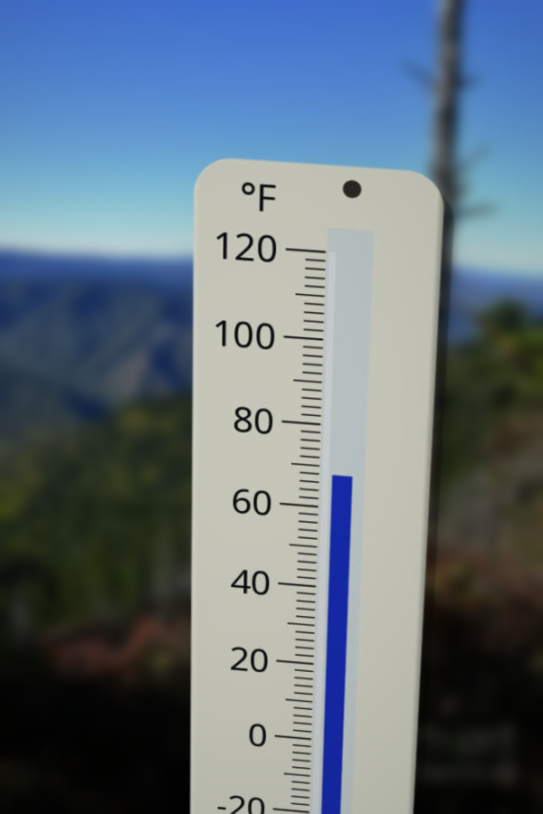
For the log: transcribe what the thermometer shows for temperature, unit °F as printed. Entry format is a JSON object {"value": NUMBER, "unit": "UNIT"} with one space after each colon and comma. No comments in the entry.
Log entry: {"value": 68, "unit": "°F"}
